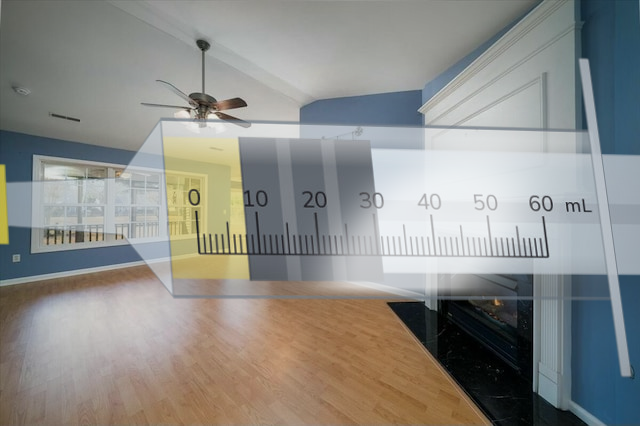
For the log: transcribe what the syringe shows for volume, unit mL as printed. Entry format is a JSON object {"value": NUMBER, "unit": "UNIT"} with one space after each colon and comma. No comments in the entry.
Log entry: {"value": 8, "unit": "mL"}
